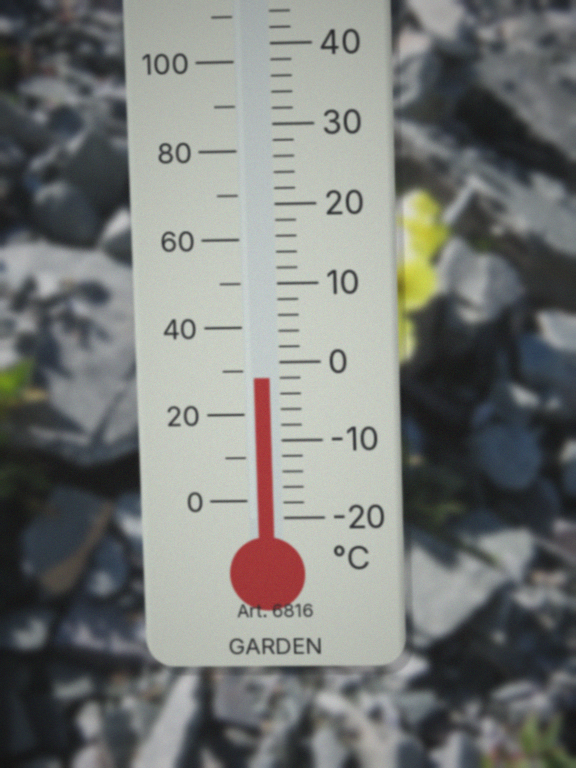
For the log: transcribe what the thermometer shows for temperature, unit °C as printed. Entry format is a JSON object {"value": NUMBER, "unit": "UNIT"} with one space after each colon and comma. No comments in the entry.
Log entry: {"value": -2, "unit": "°C"}
